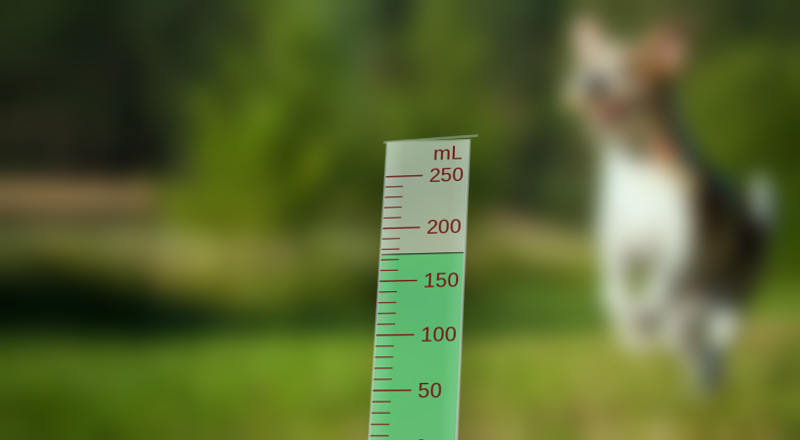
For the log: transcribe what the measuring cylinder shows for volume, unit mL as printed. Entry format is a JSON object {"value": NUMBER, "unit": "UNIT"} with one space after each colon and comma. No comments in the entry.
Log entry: {"value": 175, "unit": "mL"}
